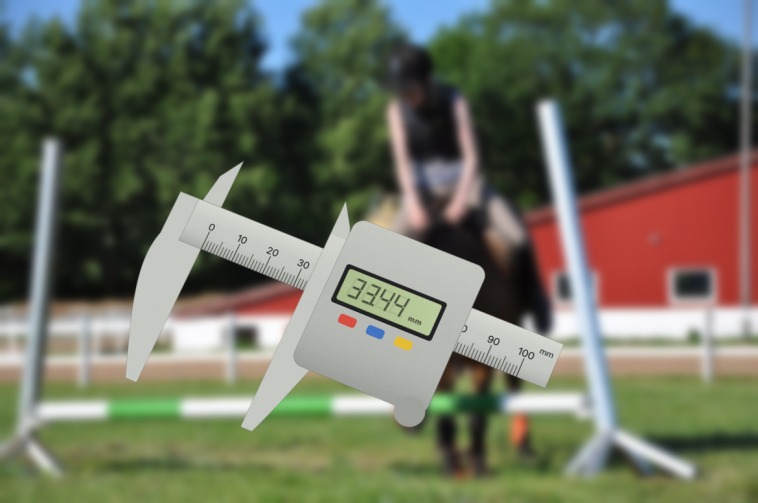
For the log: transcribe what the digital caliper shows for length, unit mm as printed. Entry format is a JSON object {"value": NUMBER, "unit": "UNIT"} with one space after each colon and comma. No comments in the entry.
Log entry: {"value": 33.44, "unit": "mm"}
